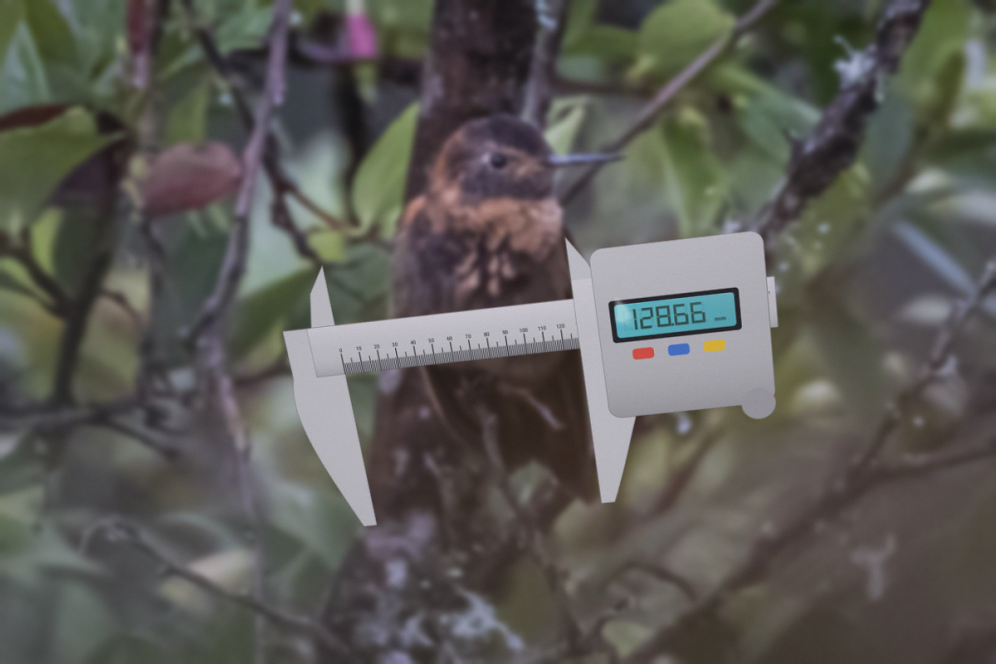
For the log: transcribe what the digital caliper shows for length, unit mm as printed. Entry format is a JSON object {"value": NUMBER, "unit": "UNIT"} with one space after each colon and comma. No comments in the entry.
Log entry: {"value": 128.66, "unit": "mm"}
